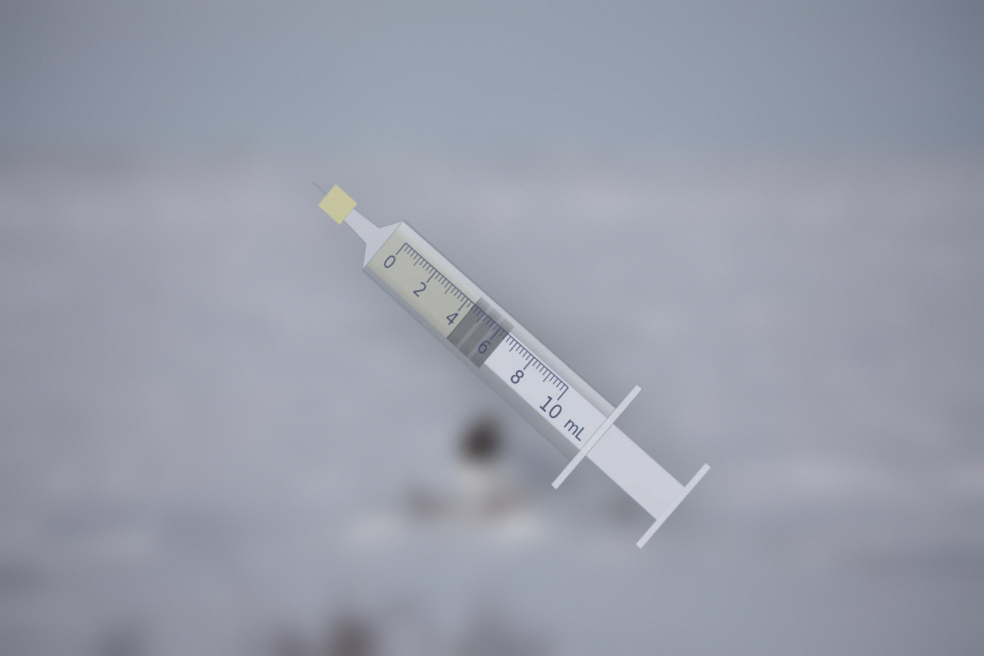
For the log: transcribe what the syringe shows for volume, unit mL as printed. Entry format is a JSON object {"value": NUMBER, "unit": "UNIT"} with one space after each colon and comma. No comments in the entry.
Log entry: {"value": 4.4, "unit": "mL"}
